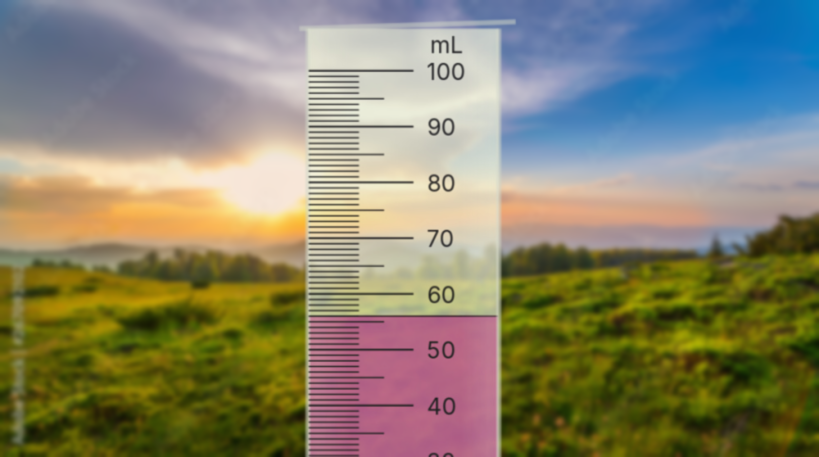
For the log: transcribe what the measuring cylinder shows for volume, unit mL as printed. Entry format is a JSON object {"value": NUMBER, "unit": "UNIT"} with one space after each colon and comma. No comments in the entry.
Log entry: {"value": 56, "unit": "mL"}
